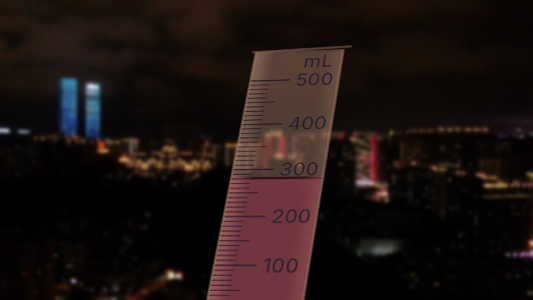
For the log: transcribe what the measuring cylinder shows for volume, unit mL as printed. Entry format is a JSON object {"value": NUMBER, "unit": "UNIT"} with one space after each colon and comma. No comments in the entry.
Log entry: {"value": 280, "unit": "mL"}
